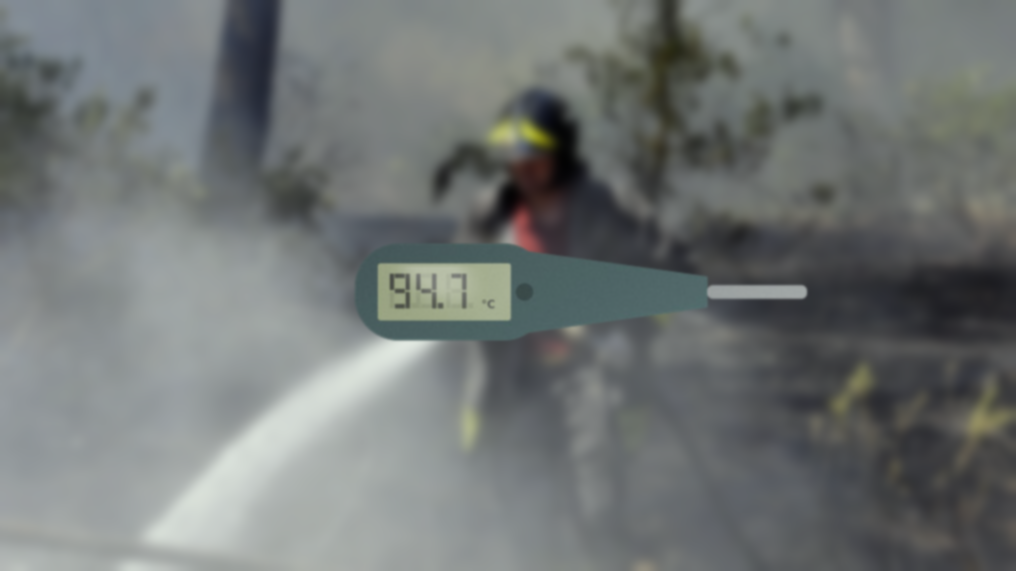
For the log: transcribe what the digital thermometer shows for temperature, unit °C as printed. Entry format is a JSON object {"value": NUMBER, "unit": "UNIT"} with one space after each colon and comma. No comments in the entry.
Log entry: {"value": 94.7, "unit": "°C"}
